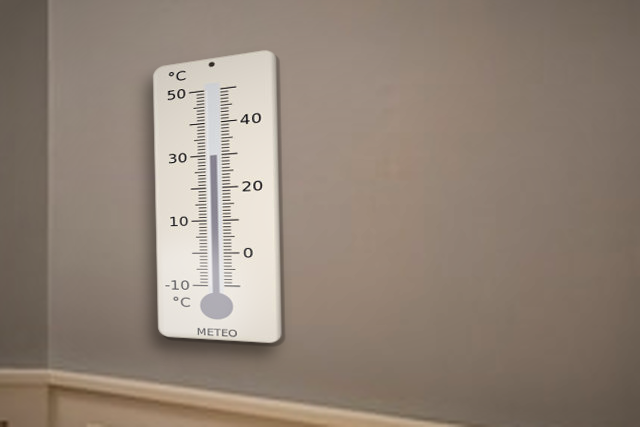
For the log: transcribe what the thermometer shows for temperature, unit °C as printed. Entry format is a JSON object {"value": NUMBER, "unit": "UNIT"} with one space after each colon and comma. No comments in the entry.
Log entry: {"value": 30, "unit": "°C"}
